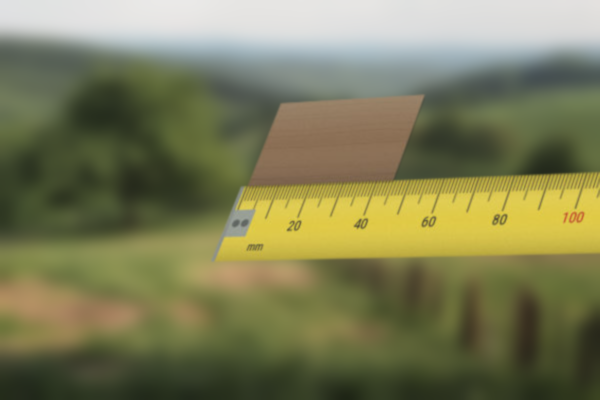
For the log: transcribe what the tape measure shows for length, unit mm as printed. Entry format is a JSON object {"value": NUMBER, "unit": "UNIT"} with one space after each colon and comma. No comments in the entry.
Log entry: {"value": 45, "unit": "mm"}
